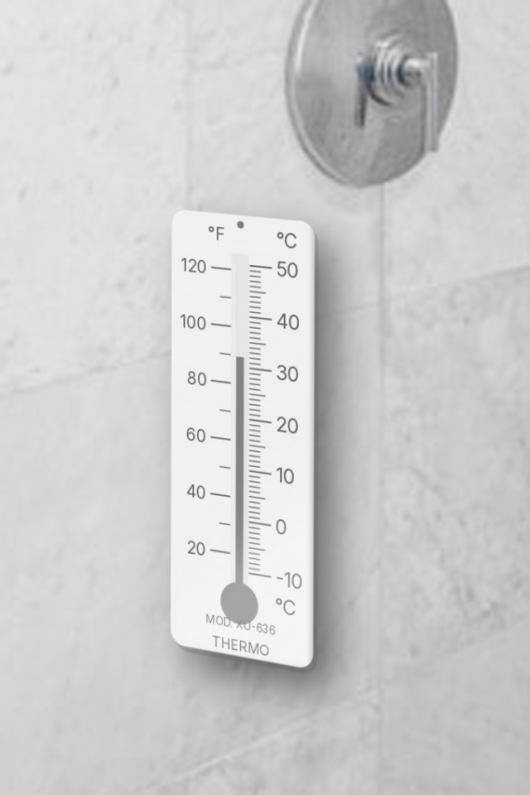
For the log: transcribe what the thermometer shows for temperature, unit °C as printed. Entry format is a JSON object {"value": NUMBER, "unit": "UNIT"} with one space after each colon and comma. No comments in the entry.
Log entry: {"value": 32, "unit": "°C"}
